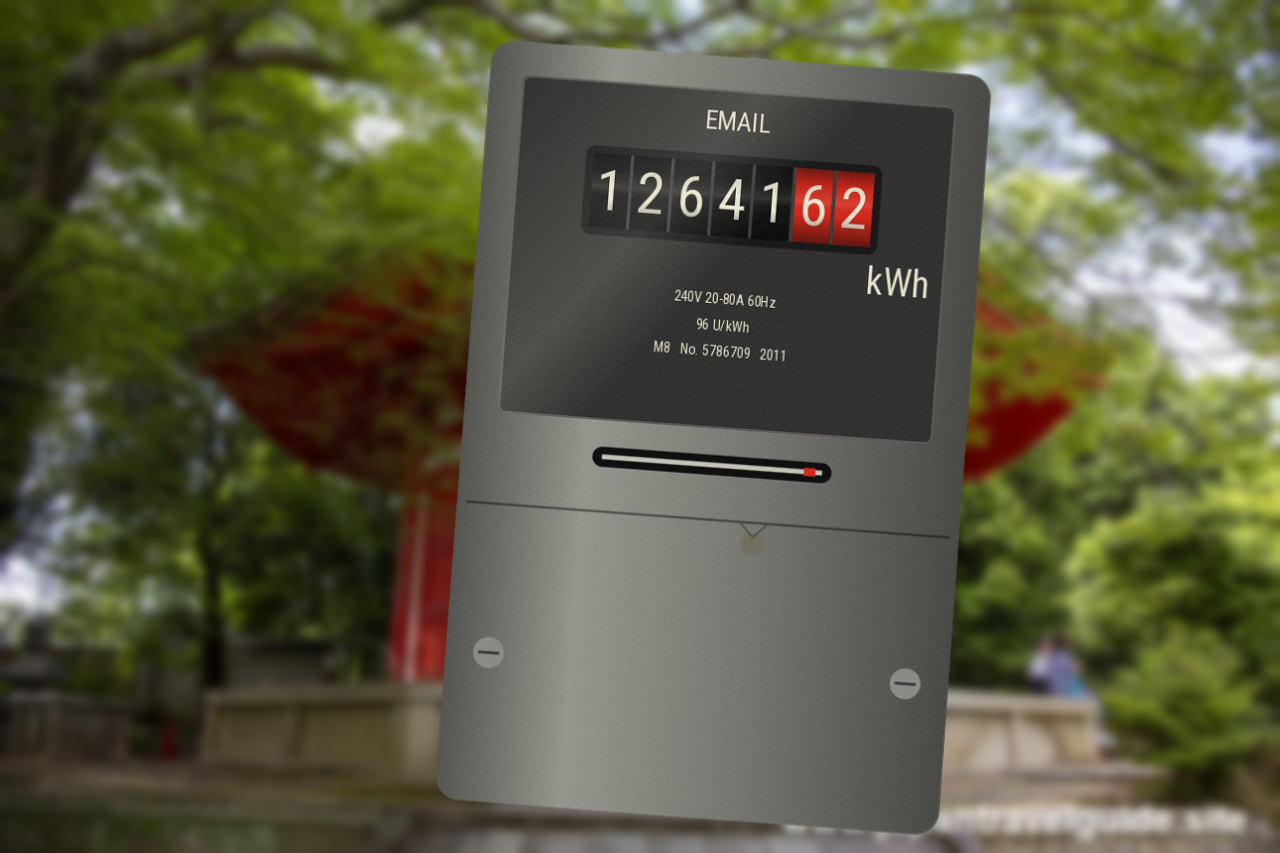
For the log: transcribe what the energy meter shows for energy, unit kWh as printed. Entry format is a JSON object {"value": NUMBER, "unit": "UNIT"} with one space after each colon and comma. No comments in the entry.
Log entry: {"value": 12641.62, "unit": "kWh"}
